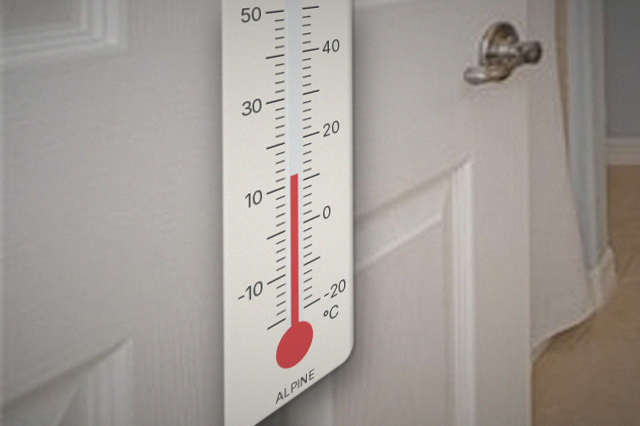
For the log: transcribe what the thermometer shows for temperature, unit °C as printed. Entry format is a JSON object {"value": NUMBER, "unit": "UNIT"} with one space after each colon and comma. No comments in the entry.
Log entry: {"value": 12, "unit": "°C"}
